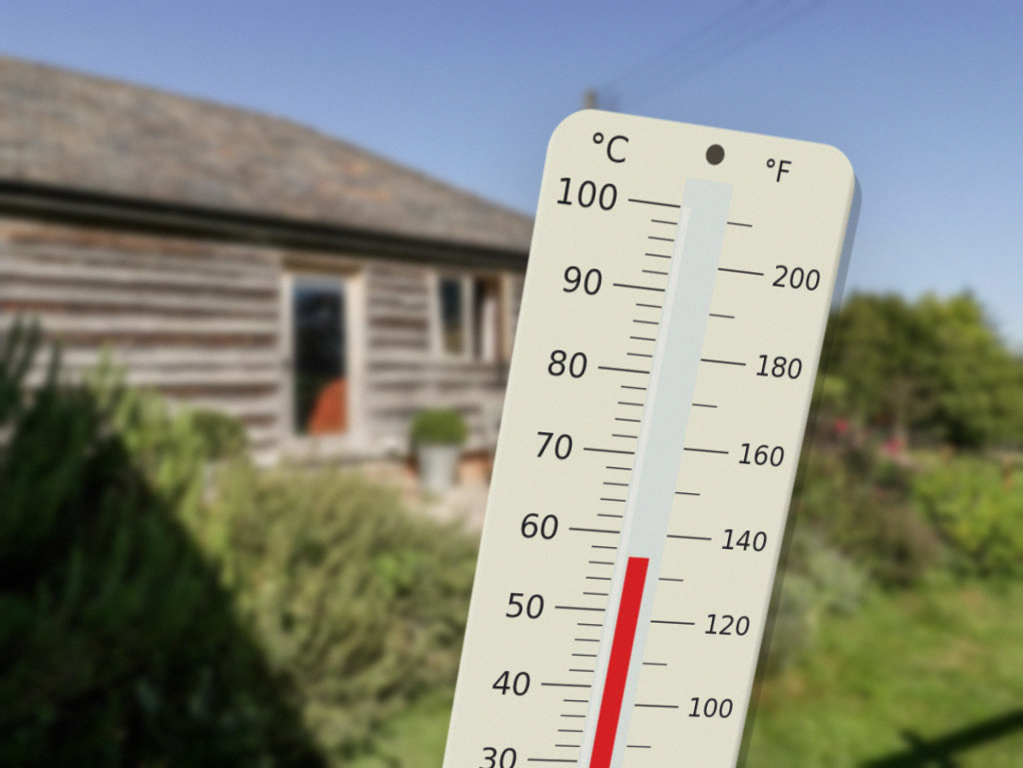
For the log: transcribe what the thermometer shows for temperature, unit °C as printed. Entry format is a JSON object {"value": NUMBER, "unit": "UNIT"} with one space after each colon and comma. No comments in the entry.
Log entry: {"value": 57, "unit": "°C"}
